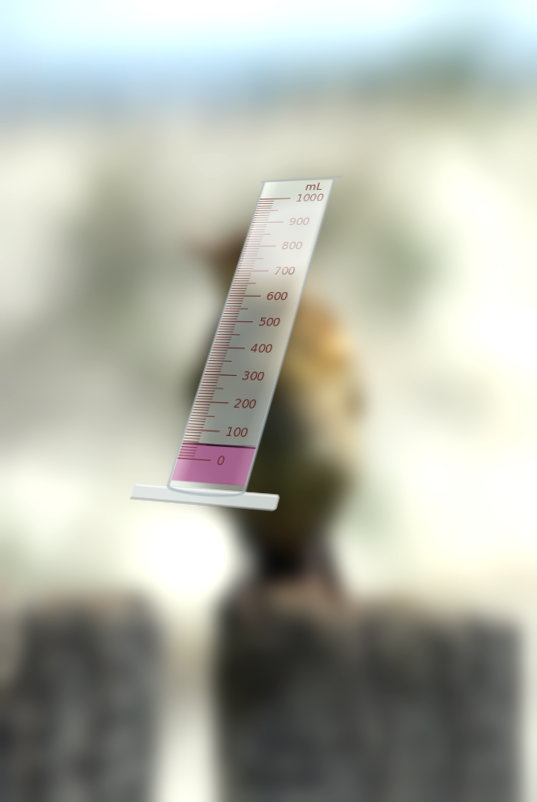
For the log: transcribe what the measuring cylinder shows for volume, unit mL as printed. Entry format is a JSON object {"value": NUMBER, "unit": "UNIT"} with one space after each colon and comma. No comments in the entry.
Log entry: {"value": 50, "unit": "mL"}
